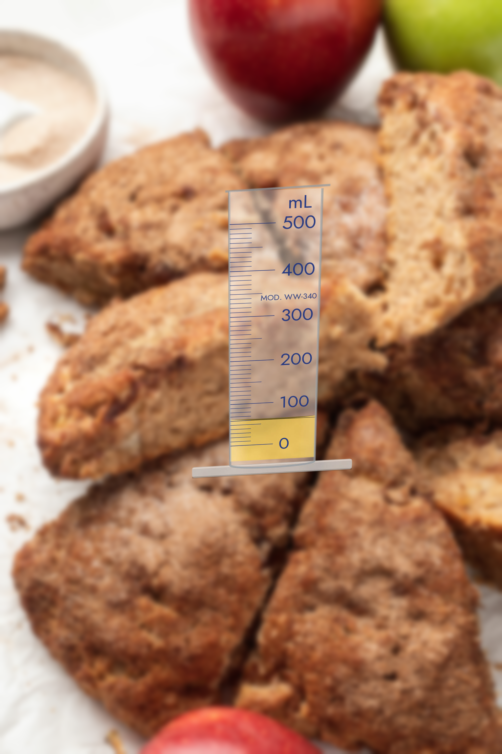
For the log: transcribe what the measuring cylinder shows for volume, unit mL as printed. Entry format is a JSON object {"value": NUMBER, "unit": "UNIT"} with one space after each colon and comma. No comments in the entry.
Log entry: {"value": 60, "unit": "mL"}
